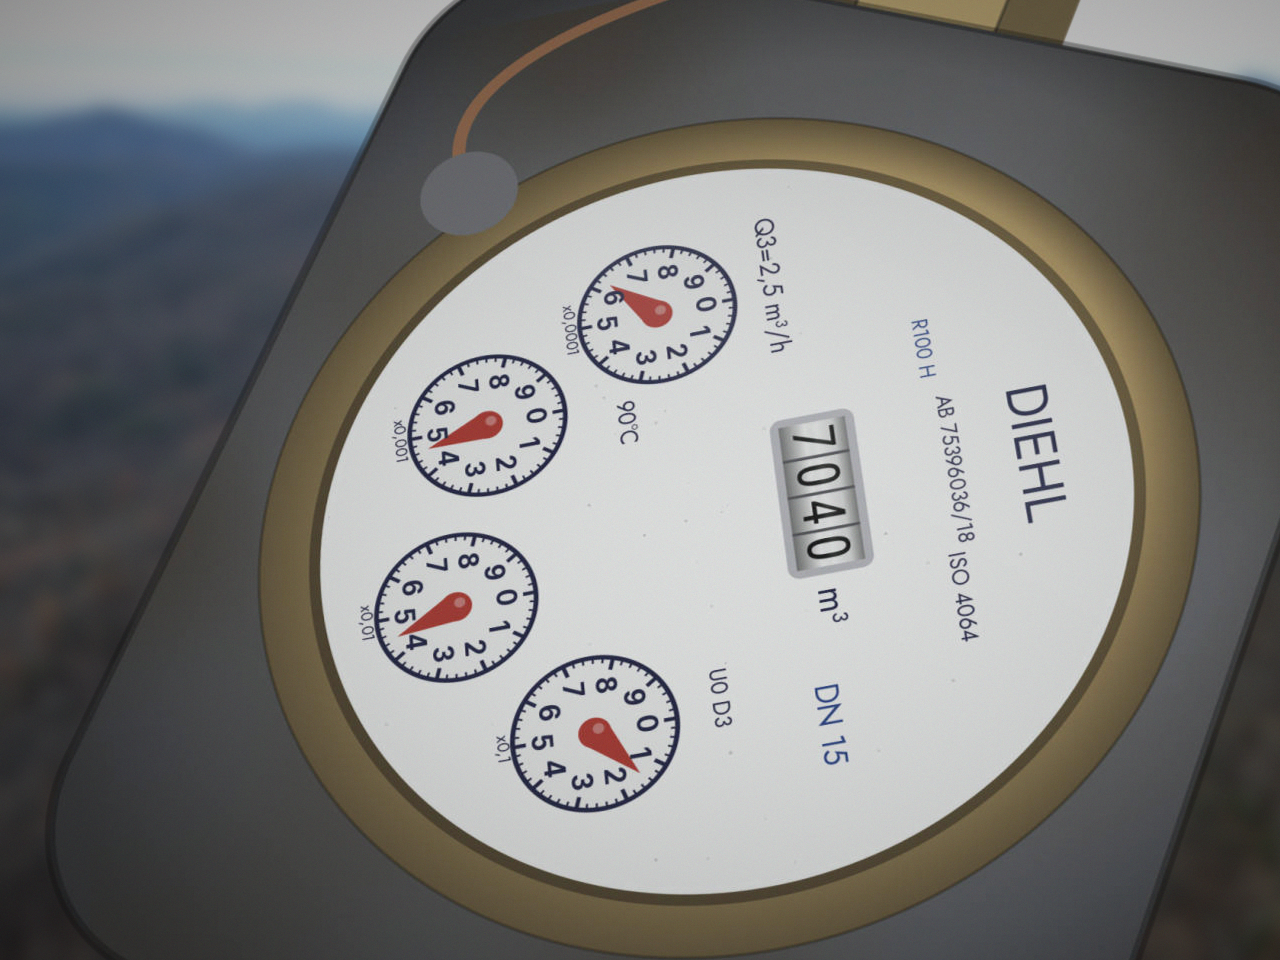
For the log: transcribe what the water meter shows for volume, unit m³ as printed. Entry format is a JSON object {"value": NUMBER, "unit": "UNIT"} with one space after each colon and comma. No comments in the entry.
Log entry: {"value": 7040.1446, "unit": "m³"}
